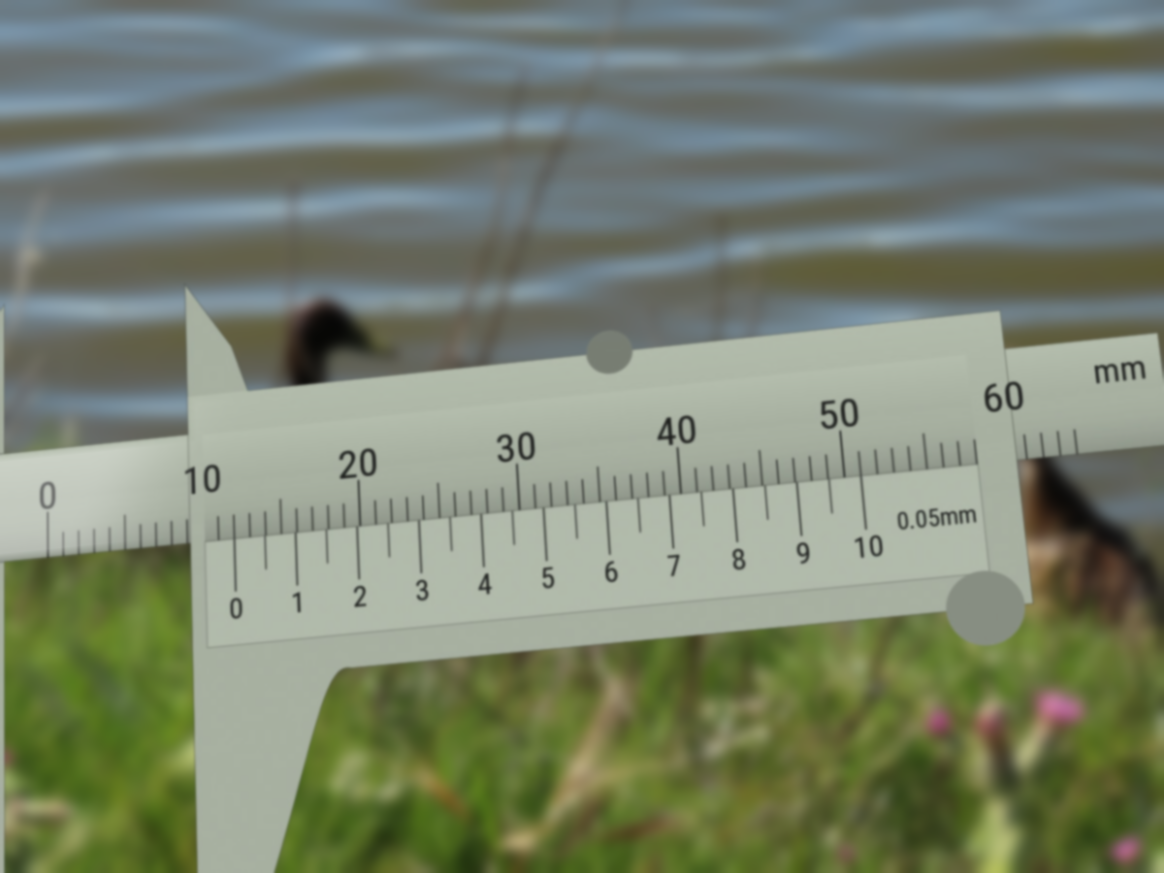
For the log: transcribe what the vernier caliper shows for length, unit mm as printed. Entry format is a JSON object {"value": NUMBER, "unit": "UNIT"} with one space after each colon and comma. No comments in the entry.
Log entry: {"value": 12.0, "unit": "mm"}
